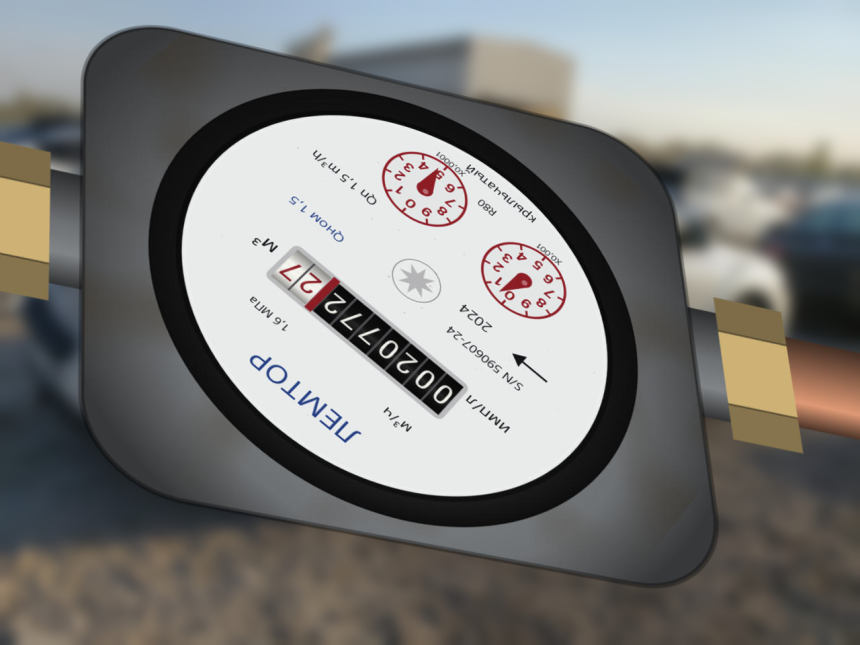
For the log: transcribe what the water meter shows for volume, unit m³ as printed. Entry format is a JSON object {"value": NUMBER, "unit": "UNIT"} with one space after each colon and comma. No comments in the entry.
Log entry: {"value": 20772.2704, "unit": "m³"}
